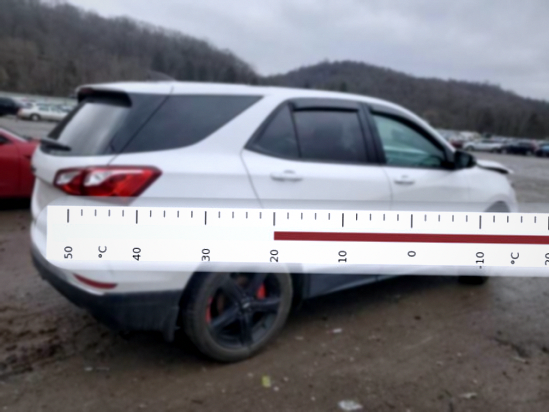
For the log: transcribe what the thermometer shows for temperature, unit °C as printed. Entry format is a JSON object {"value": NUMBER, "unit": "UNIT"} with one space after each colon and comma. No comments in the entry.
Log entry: {"value": 20, "unit": "°C"}
